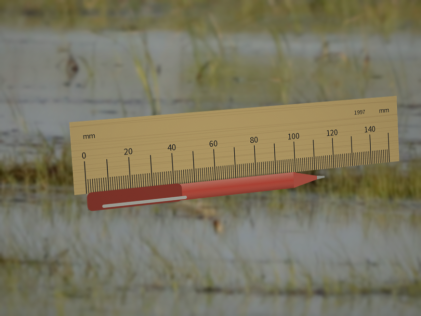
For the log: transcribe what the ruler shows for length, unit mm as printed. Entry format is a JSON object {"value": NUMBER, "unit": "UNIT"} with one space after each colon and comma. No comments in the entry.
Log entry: {"value": 115, "unit": "mm"}
